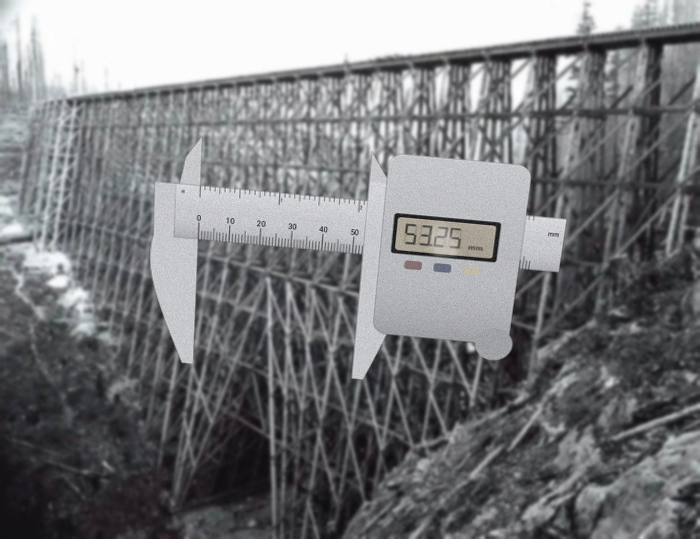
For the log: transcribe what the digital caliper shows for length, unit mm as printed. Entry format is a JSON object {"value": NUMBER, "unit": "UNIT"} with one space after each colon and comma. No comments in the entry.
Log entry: {"value": 53.25, "unit": "mm"}
